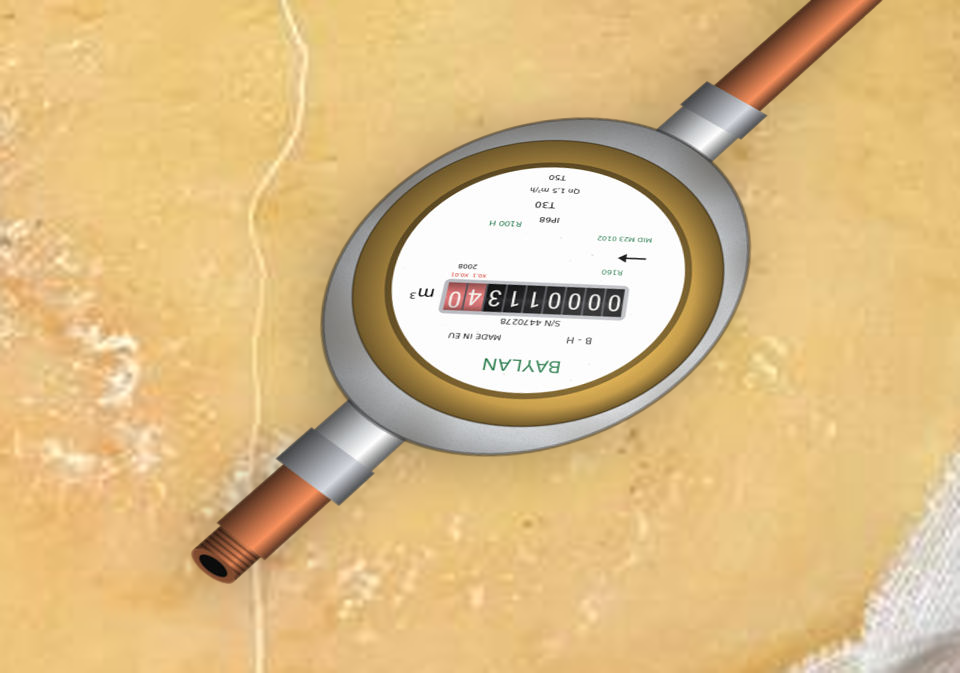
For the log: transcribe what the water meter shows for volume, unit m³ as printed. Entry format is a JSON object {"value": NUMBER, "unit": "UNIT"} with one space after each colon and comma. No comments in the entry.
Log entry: {"value": 113.40, "unit": "m³"}
